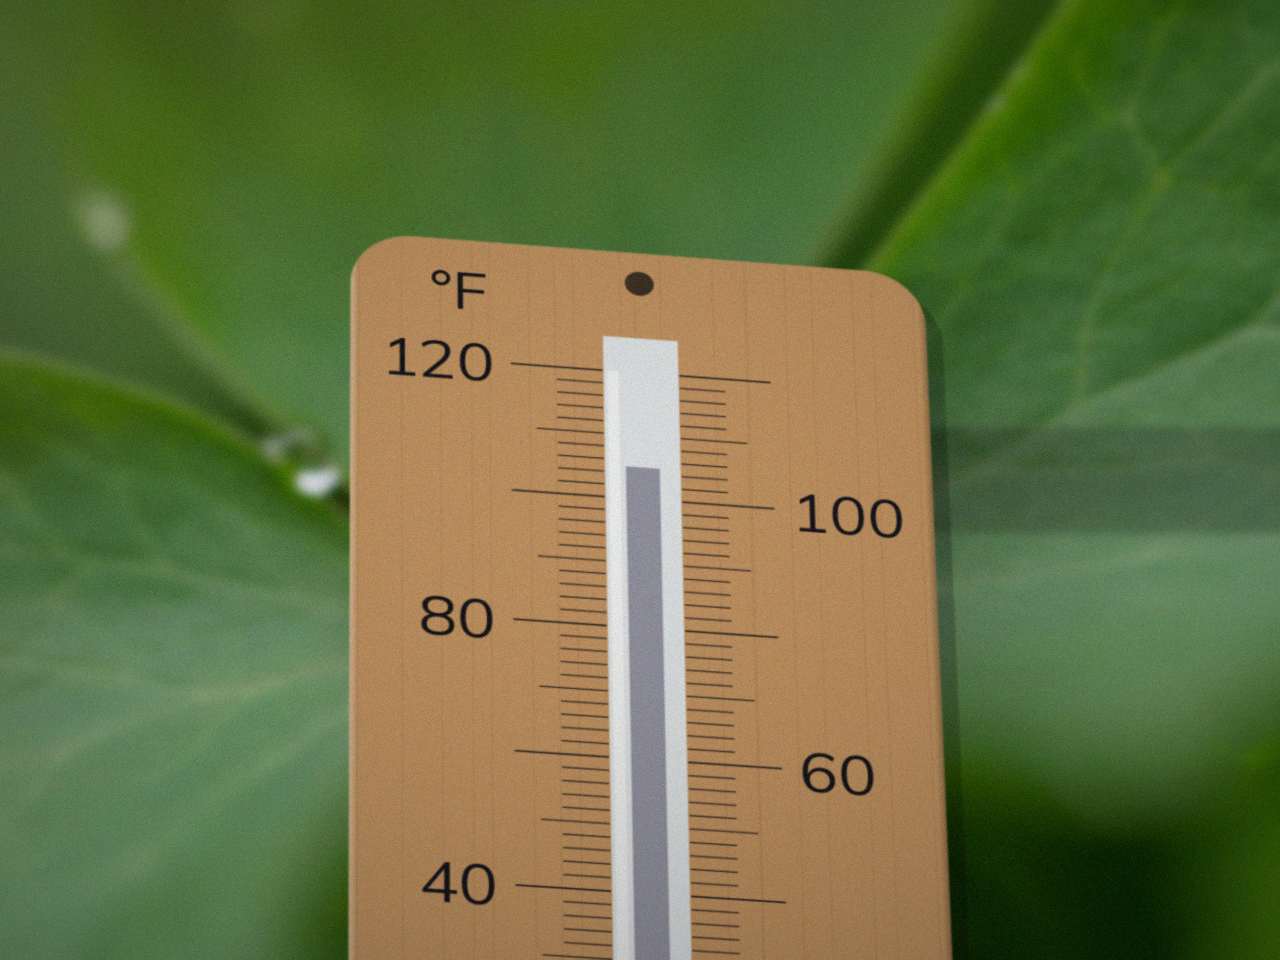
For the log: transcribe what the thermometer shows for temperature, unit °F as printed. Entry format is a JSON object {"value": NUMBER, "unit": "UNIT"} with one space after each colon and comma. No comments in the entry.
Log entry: {"value": 105, "unit": "°F"}
